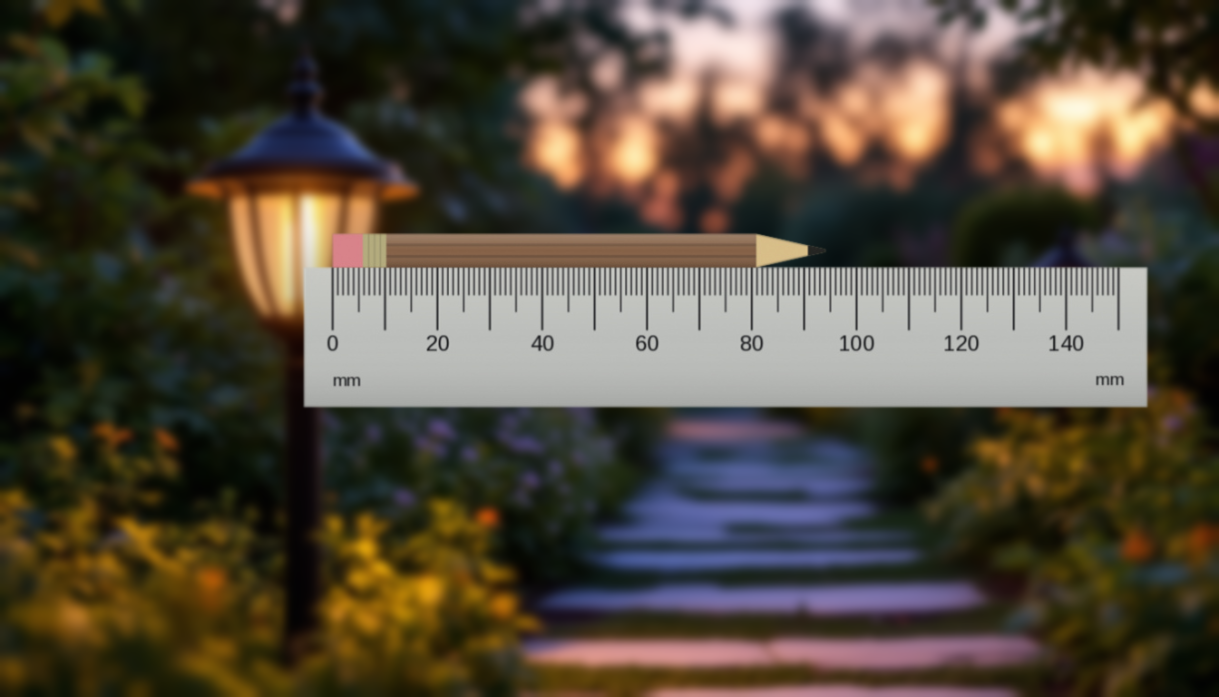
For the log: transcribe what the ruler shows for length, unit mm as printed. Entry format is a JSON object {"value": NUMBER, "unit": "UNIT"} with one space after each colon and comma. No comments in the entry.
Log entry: {"value": 94, "unit": "mm"}
